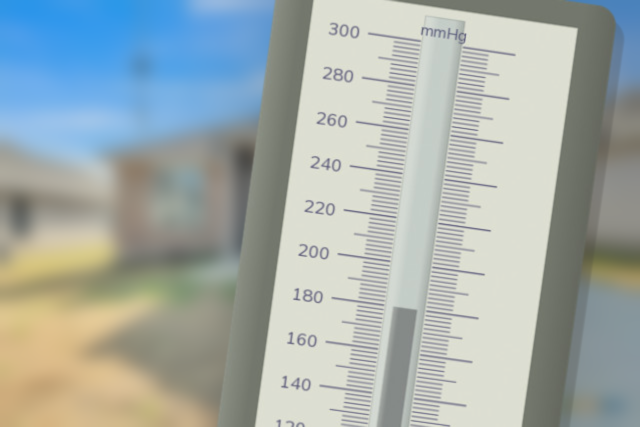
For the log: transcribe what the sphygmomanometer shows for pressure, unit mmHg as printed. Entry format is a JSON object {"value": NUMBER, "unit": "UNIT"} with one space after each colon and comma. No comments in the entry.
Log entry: {"value": 180, "unit": "mmHg"}
